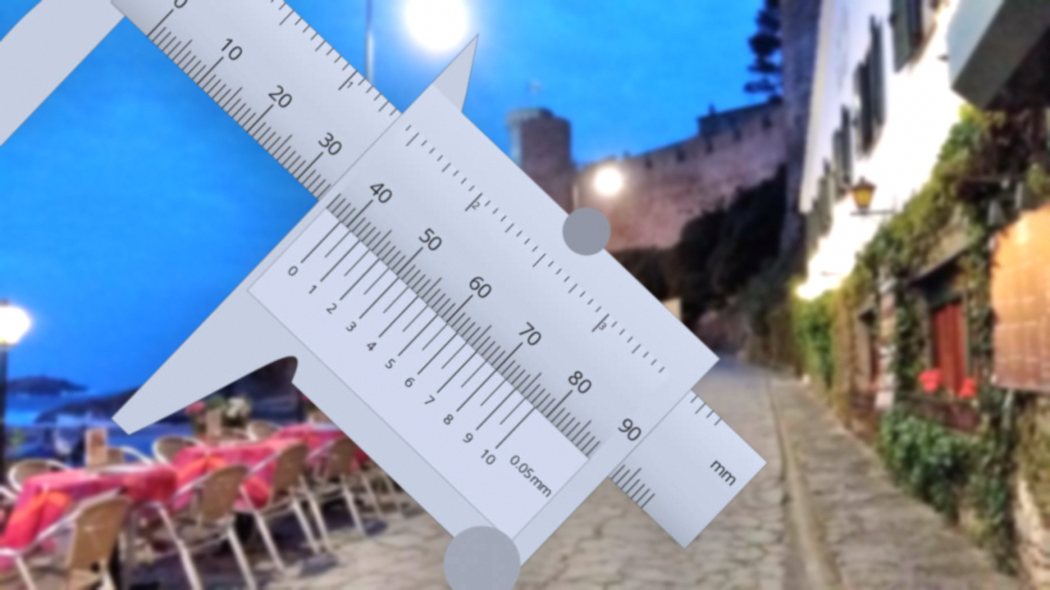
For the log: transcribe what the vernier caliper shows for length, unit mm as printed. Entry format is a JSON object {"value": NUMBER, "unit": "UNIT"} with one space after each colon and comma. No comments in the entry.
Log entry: {"value": 38.8, "unit": "mm"}
